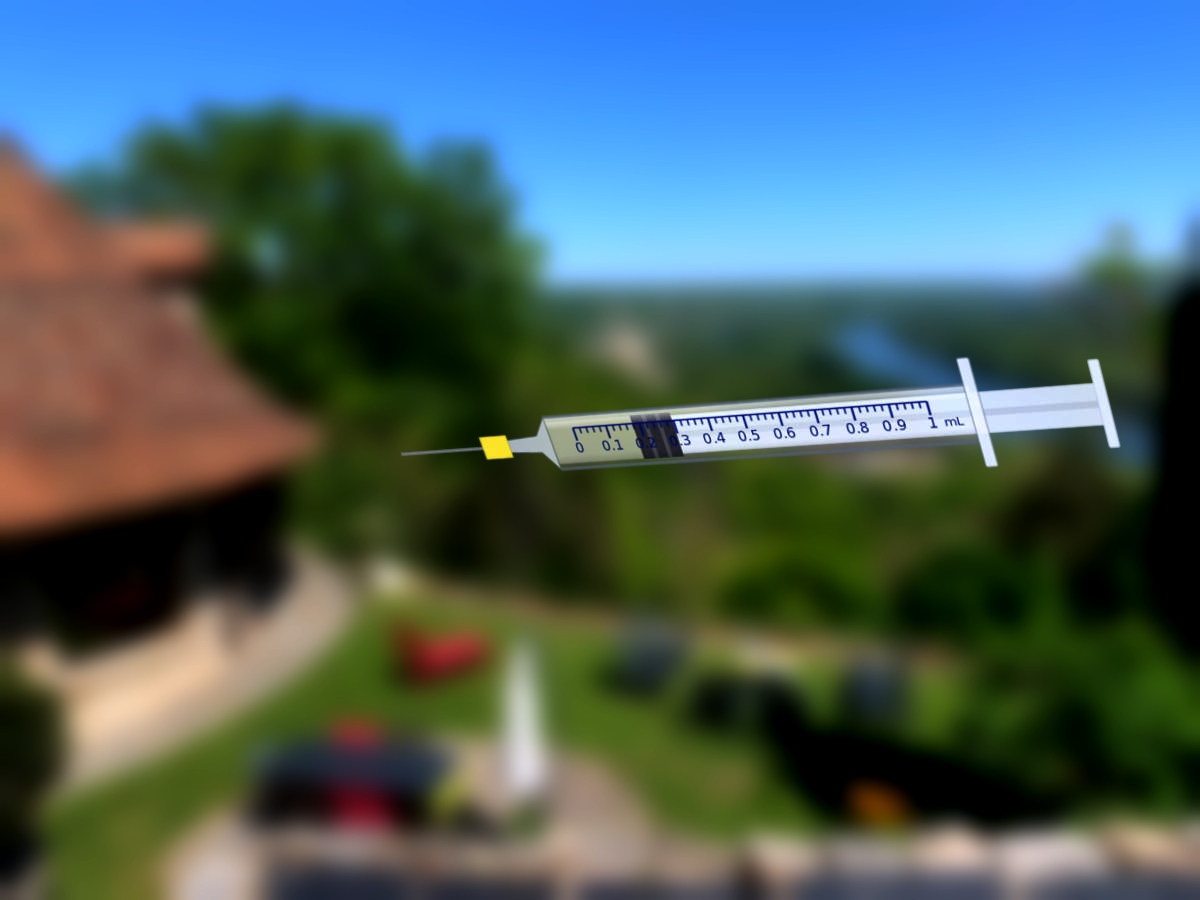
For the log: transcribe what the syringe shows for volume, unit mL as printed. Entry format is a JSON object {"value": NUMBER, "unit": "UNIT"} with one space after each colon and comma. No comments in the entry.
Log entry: {"value": 0.18, "unit": "mL"}
